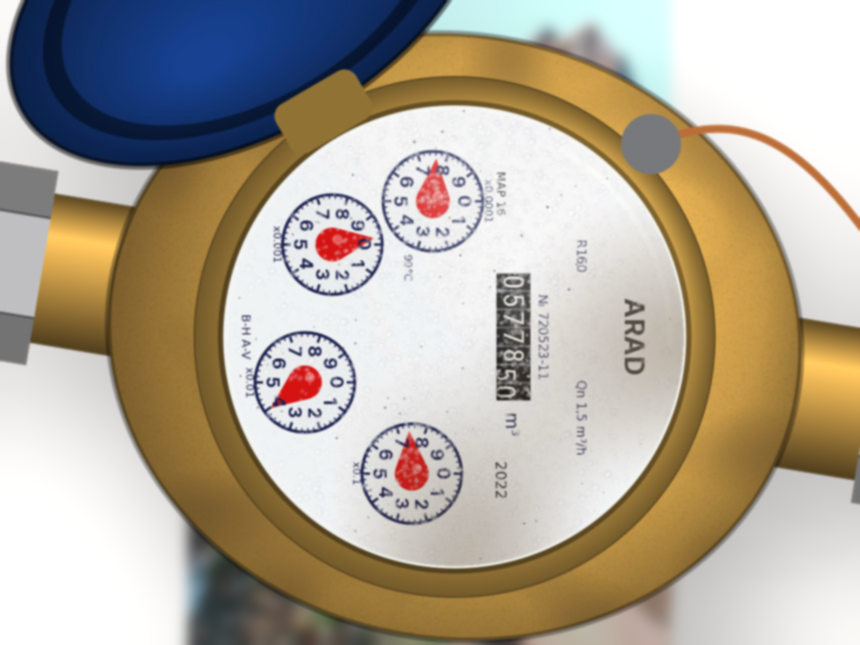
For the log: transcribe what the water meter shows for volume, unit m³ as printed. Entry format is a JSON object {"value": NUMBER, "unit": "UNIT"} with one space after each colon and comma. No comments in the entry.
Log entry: {"value": 577849.7397, "unit": "m³"}
